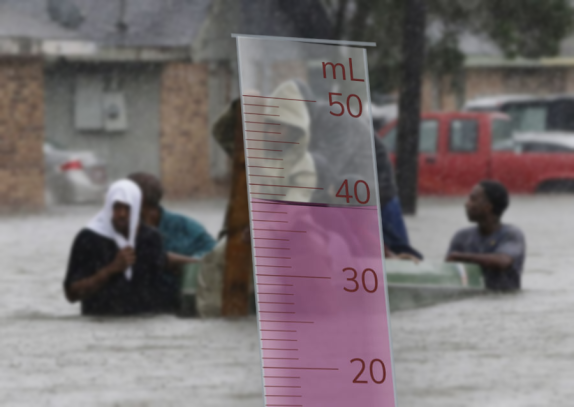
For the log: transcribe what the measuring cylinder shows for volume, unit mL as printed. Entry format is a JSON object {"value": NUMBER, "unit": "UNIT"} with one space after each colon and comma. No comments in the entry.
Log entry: {"value": 38, "unit": "mL"}
